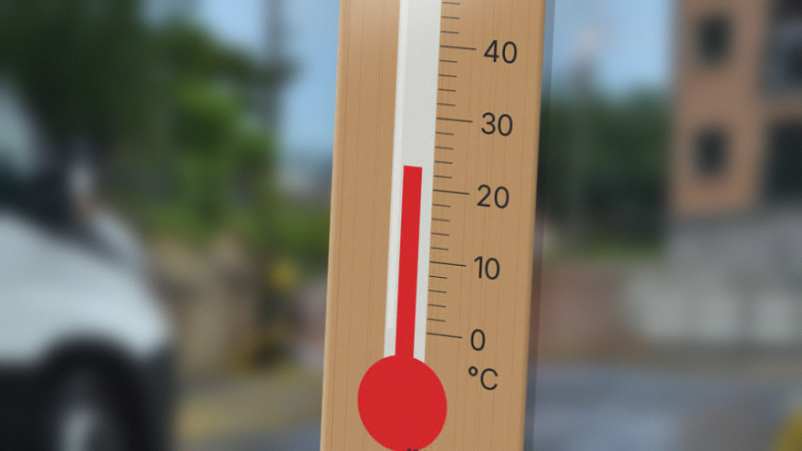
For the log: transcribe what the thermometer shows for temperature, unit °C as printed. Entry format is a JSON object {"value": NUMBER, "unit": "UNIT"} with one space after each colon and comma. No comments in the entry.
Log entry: {"value": 23, "unit": "°C"}
